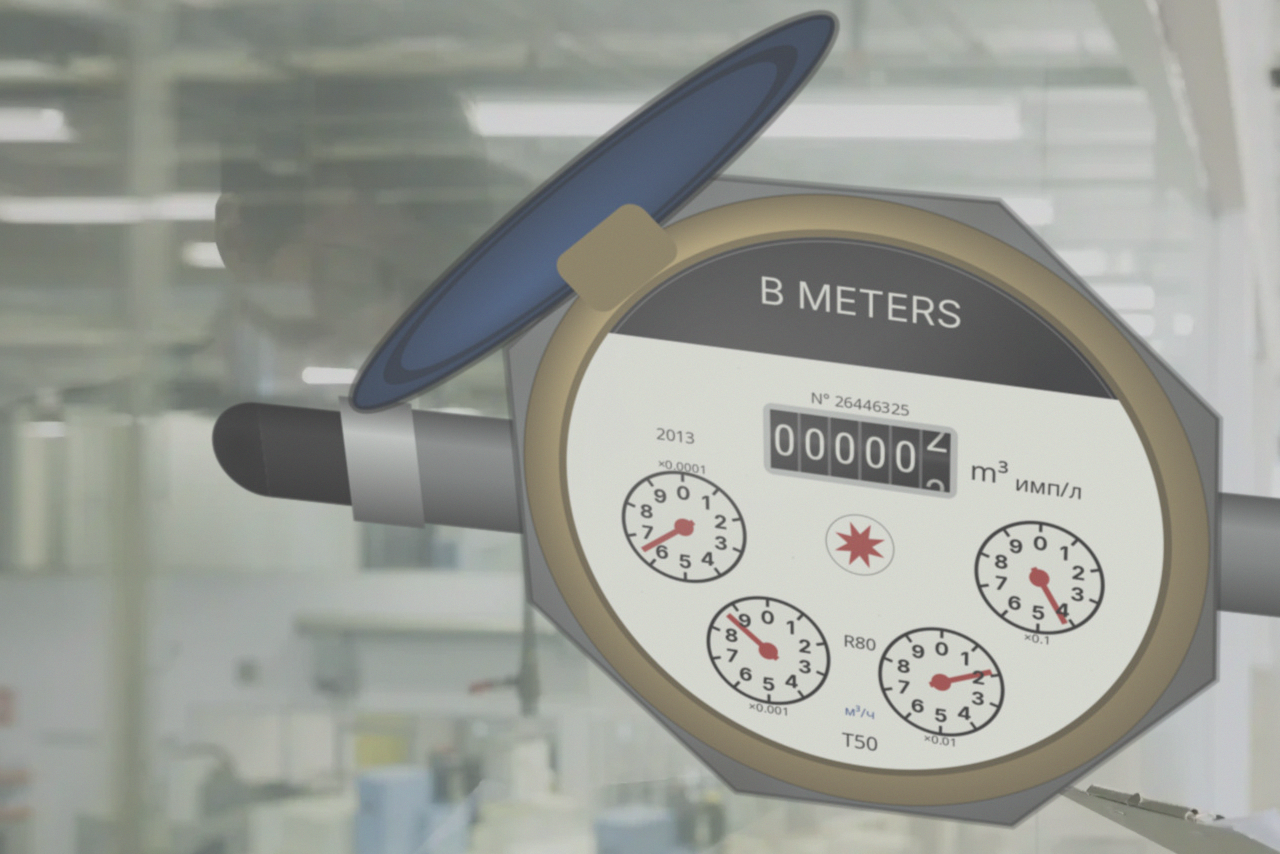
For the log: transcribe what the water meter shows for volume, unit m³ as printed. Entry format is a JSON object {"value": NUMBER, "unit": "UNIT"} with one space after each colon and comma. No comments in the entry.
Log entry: {"value": 2.4186, "unit": "m³"}
